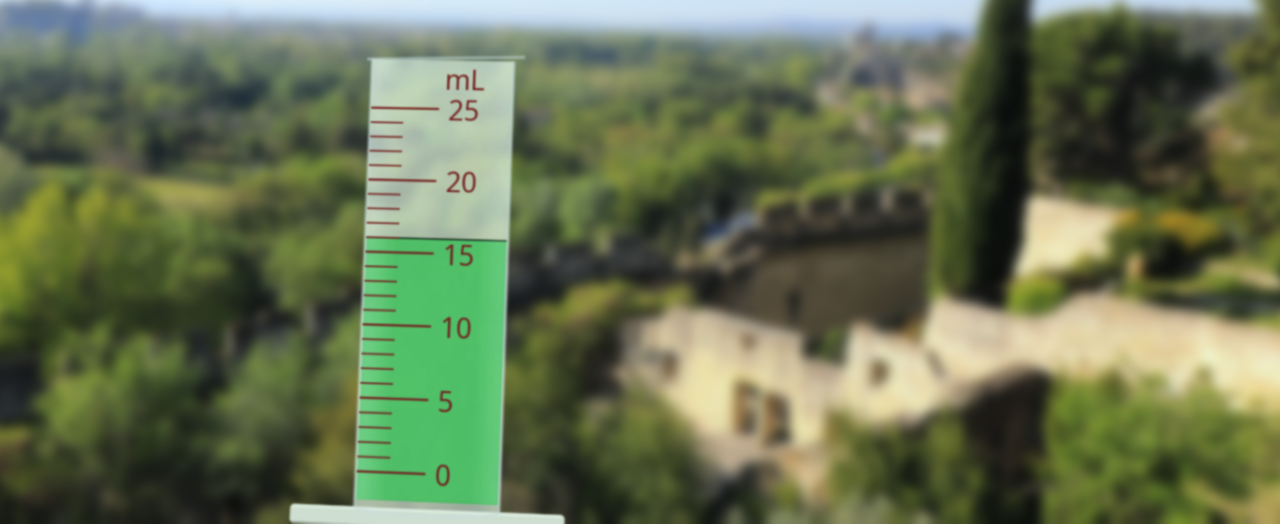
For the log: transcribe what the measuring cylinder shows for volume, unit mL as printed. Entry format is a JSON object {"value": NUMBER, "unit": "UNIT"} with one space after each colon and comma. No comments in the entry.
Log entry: {"value": 16, "unit": "mL"}
